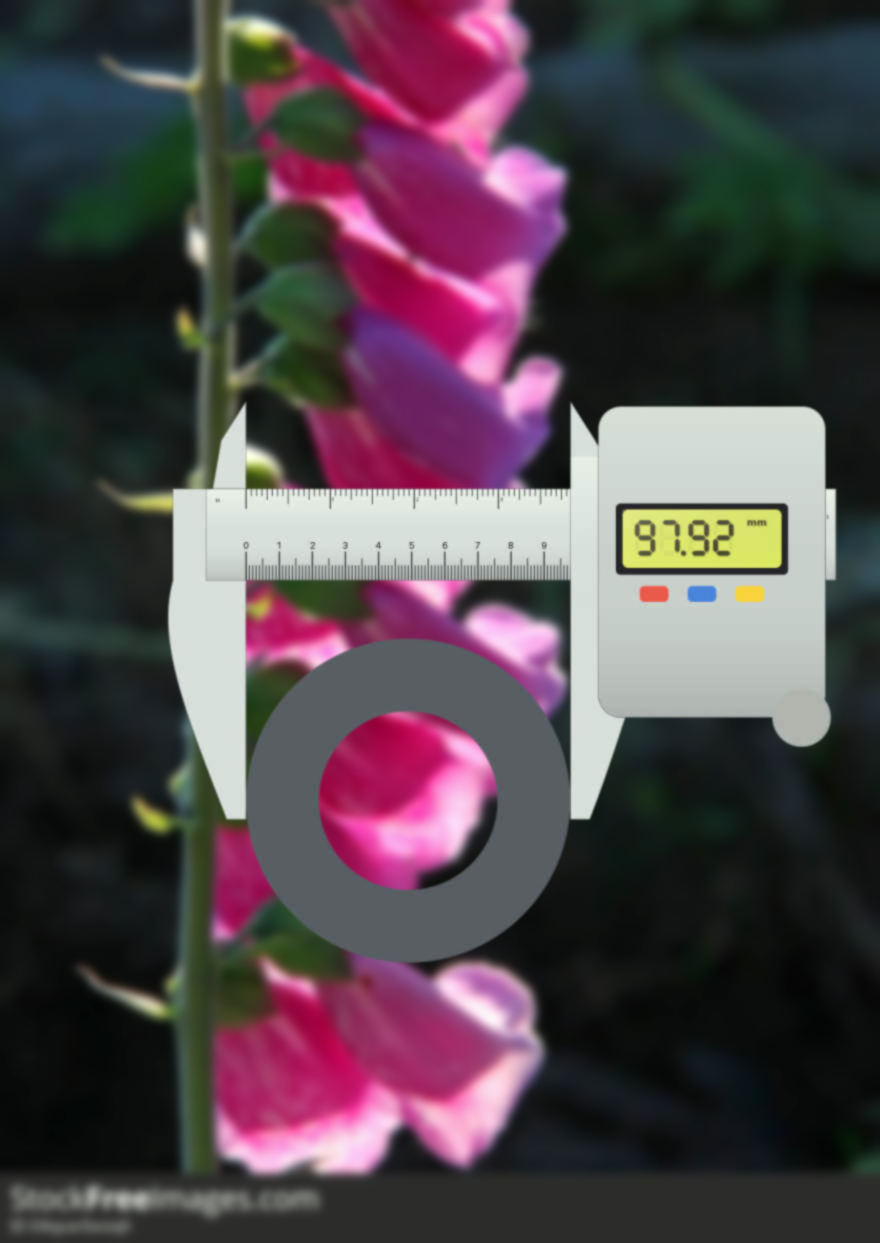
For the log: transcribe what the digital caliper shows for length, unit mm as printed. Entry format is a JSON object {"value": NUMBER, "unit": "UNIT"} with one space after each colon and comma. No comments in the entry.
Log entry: {"value": 97.92, "unit": "mm"}
